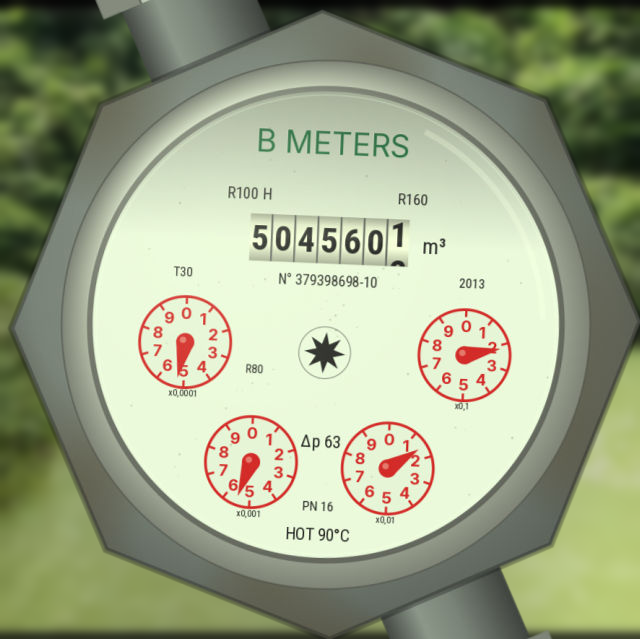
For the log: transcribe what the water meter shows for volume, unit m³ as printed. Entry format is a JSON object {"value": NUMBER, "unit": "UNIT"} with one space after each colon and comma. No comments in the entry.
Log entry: {"value": 5045601.2155, "unit": "m³"}
